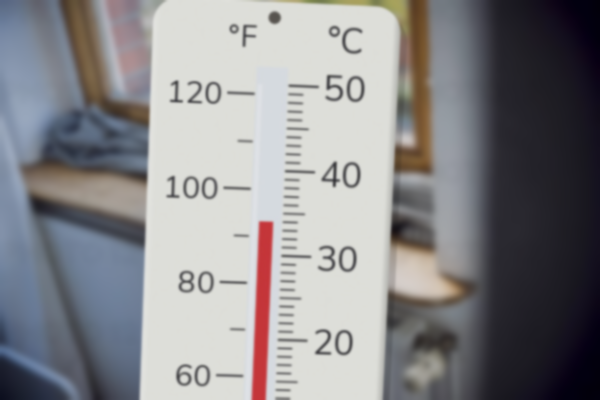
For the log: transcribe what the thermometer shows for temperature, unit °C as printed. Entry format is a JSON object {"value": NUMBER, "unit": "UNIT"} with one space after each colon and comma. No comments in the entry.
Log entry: {"value": 34, "unit": "°C"}
